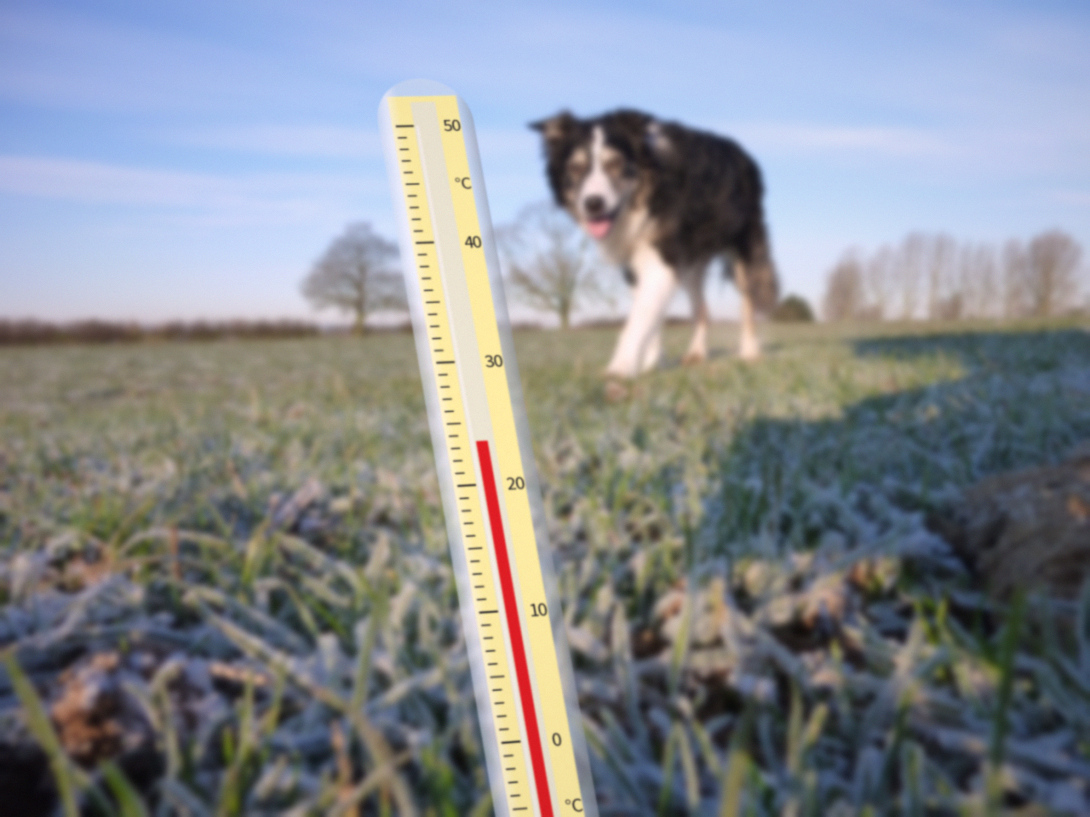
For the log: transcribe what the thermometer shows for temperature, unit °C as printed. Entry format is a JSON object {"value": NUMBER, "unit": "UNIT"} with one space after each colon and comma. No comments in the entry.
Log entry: {"value": 23.5, "unit": "°C"}
